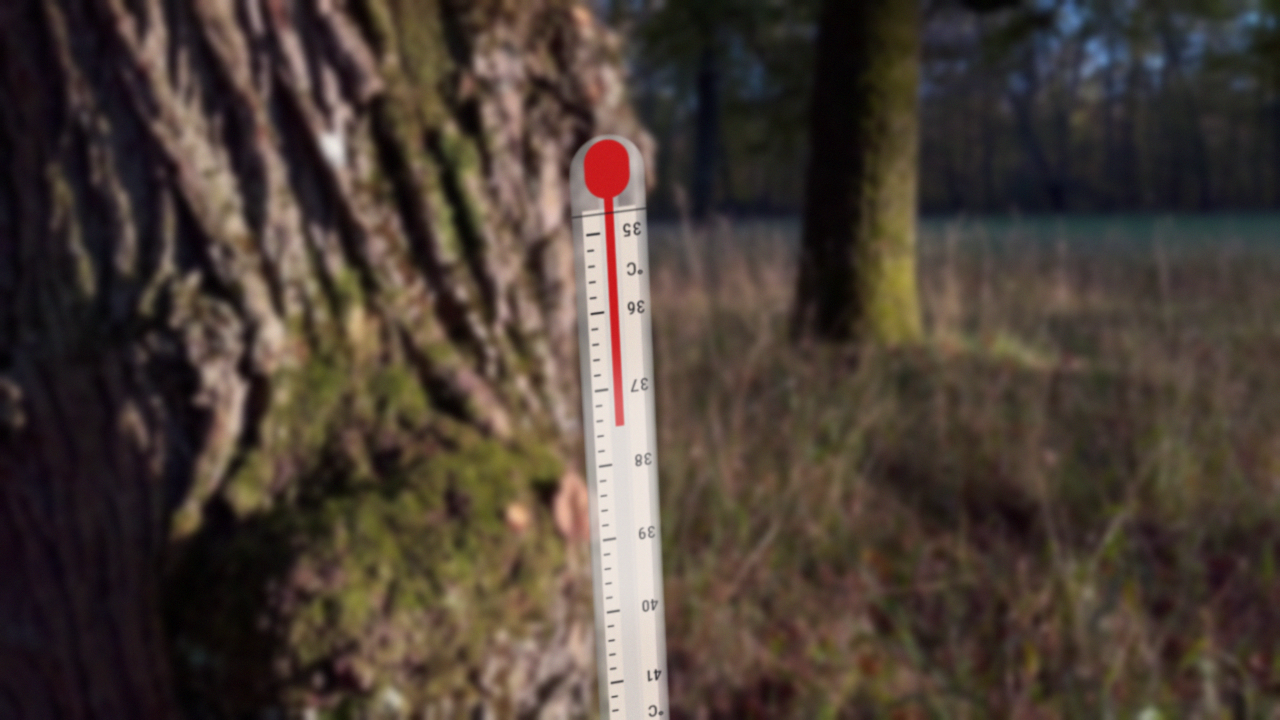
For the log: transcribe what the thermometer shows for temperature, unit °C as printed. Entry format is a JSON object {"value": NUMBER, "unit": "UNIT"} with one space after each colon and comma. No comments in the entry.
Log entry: {"value": 37.5, "unit": "°C"}
